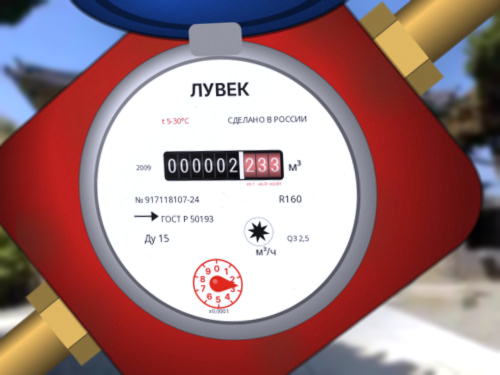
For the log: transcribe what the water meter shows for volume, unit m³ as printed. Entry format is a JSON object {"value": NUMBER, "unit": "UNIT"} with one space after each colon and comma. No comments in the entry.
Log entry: {"value": 2.2332, "unit": "m³"}
